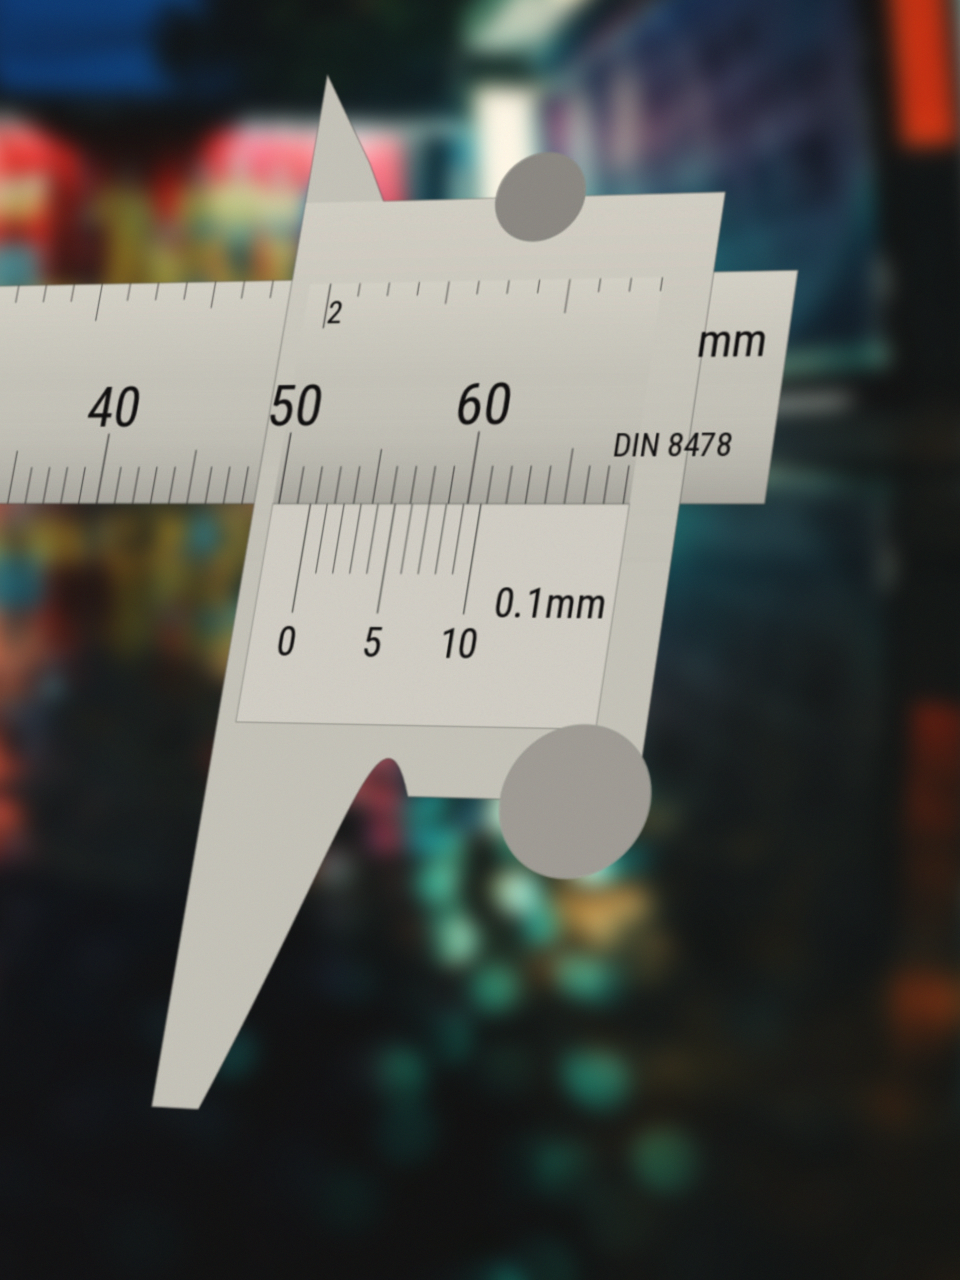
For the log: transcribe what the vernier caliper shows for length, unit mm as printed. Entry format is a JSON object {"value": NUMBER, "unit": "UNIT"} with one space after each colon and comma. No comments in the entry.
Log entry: {"value": 51.7, "unit": "mm"}
